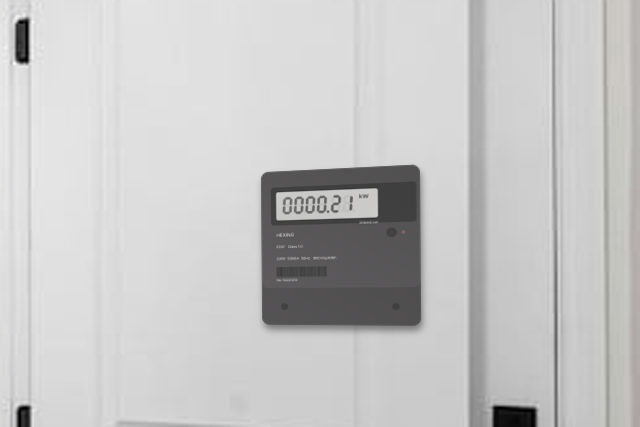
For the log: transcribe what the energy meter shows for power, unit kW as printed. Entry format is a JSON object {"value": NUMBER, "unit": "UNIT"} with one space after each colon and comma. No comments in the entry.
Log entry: {"value": 0.21, "unit": "kW"}
